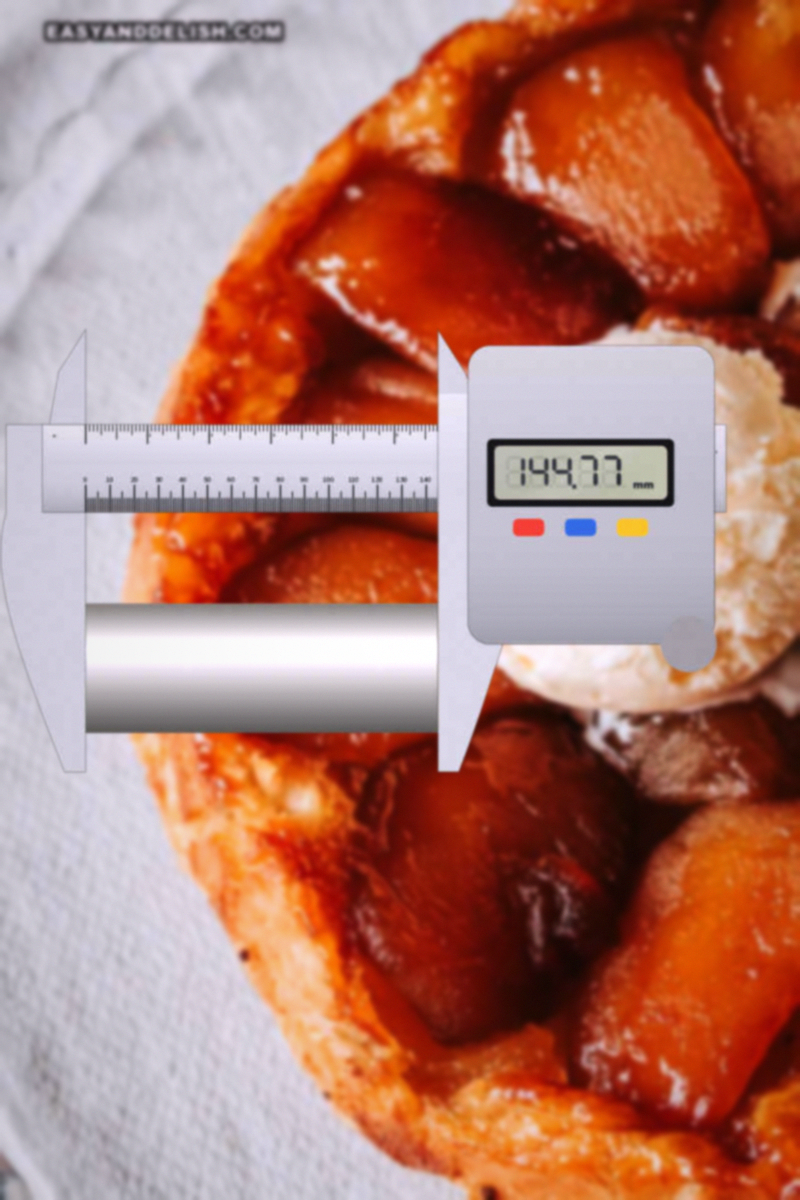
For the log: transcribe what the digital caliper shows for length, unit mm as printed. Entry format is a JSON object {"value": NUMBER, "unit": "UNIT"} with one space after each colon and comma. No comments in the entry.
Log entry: {"value": 144.77, "unit": "mm"}
